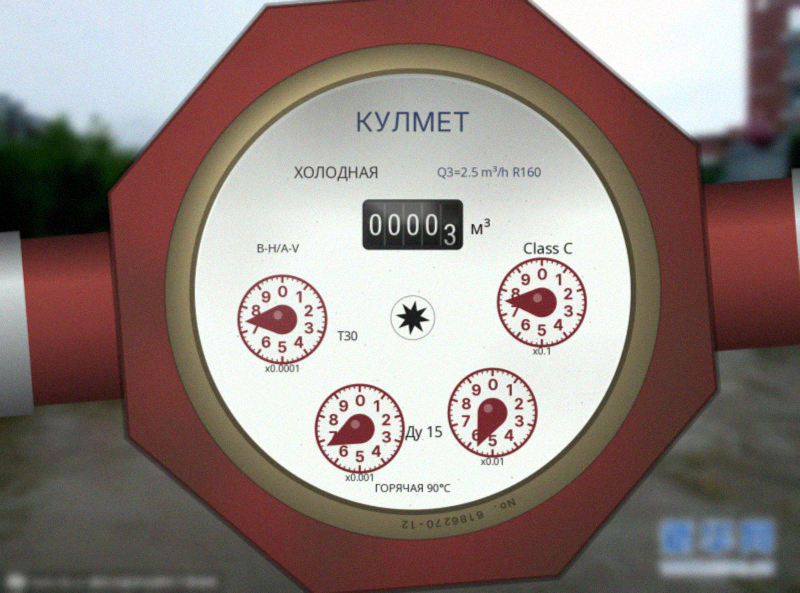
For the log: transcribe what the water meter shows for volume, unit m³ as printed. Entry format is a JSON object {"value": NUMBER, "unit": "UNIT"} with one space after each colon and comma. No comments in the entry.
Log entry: {"value": 2.7567, "unit": "m³"}
